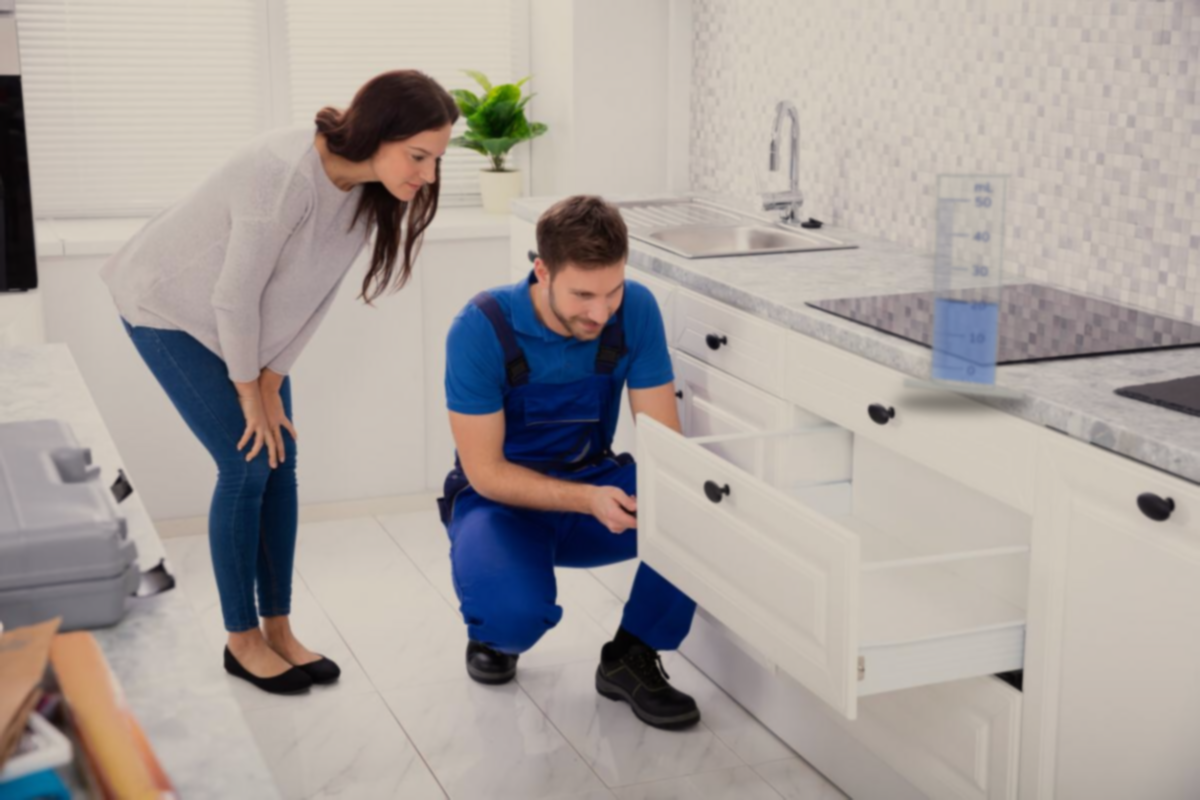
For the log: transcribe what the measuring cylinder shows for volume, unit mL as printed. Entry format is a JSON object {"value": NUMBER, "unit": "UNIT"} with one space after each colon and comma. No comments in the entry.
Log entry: {"value": 20, "unit": "mL"}
